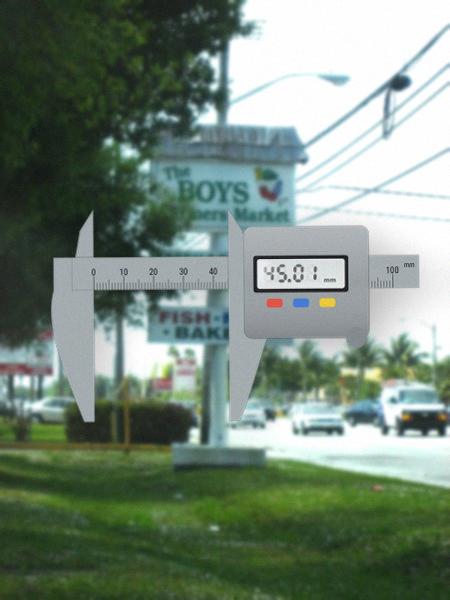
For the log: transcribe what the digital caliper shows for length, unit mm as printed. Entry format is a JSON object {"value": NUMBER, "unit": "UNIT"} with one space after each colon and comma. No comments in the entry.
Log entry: {"value": 45.01, "unit": "mm"}
